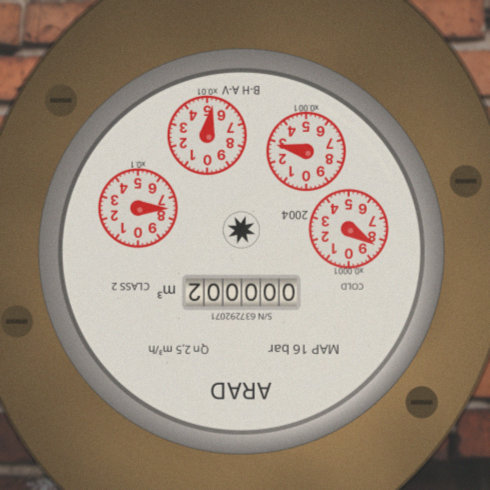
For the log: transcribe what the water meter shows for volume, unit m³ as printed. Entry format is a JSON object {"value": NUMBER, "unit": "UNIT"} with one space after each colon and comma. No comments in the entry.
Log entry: {"value": 2.7528, "unit": "m³"}
